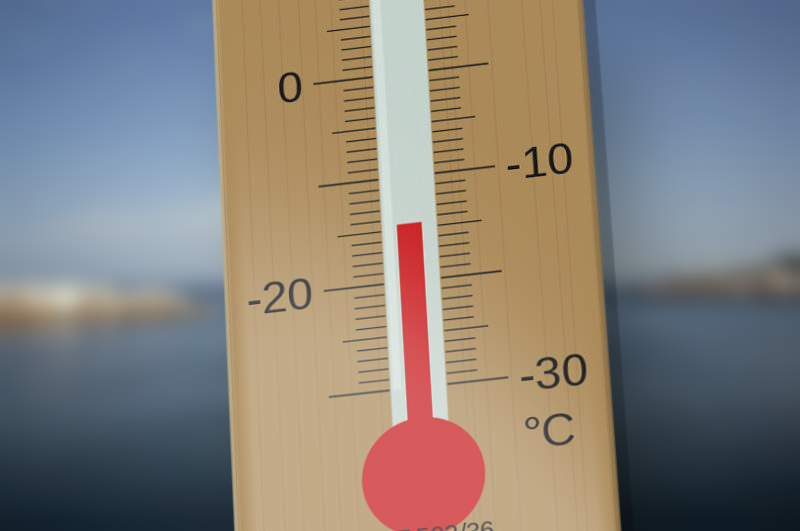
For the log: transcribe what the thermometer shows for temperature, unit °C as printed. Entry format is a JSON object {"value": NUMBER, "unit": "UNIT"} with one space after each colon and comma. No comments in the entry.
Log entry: {"value": -14.5, "unit": "°C"}
